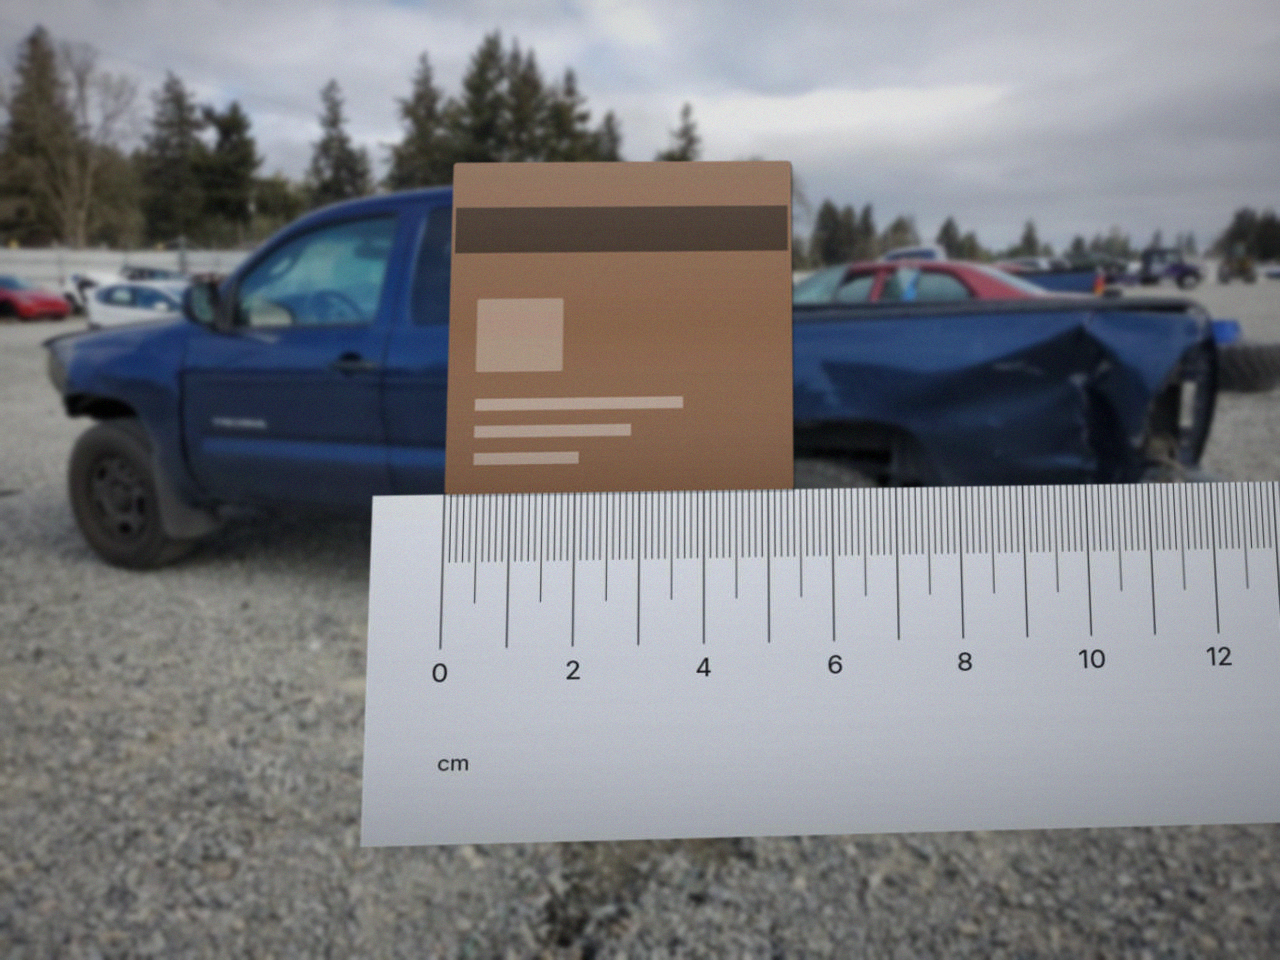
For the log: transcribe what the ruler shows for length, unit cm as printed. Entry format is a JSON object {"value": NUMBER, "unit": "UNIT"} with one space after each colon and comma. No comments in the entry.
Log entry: {"value": 5.4, "unit": "cm"}
